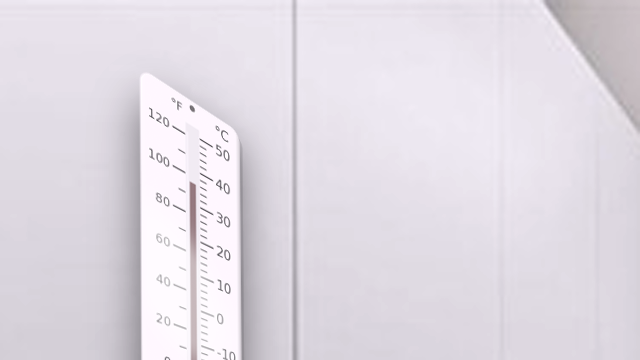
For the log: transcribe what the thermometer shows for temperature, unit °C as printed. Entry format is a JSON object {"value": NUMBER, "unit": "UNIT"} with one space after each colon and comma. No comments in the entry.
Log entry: {"value": 36, "unit": "°C"}
